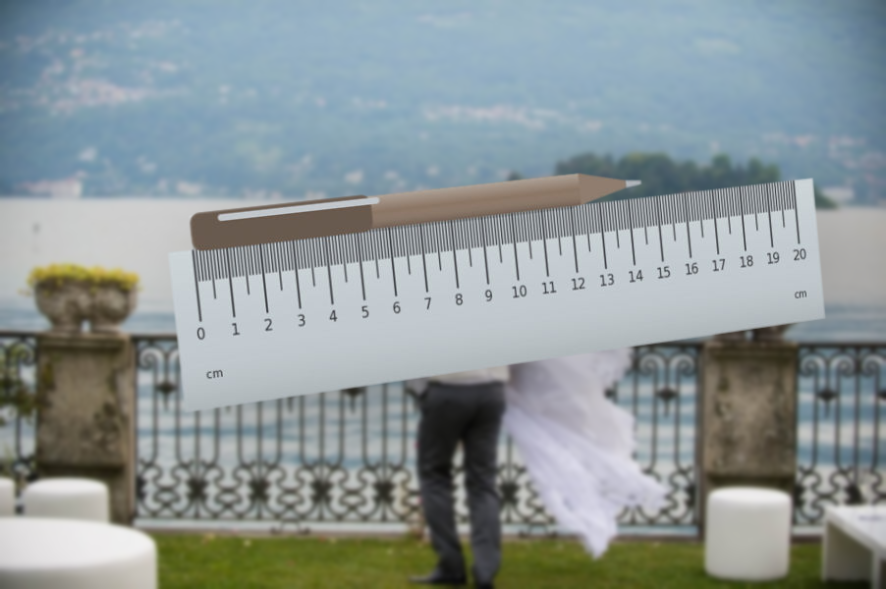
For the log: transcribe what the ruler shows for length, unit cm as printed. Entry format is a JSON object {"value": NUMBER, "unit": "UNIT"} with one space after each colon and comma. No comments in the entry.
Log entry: {"value": 14.5, "unit": "cm"}
